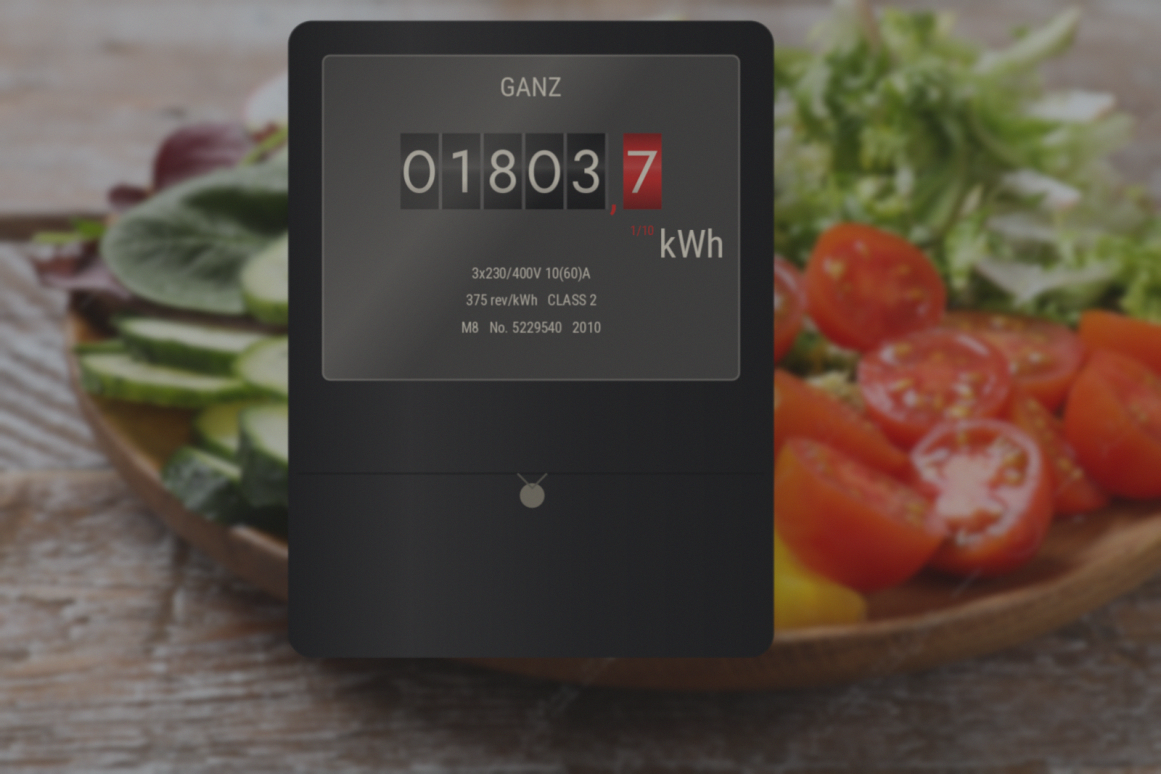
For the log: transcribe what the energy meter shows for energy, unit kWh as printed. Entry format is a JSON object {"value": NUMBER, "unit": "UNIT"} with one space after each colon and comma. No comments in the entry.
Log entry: {"value": 1803.7, "unit": "kWh"}
